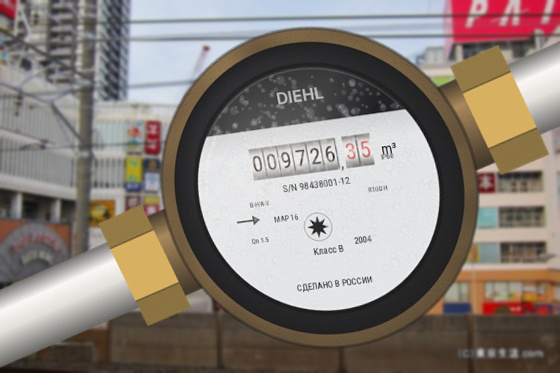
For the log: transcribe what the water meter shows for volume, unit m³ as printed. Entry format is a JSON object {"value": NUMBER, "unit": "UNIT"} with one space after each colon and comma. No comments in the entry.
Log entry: {"value": 9726.35, "unit": "m³"}
